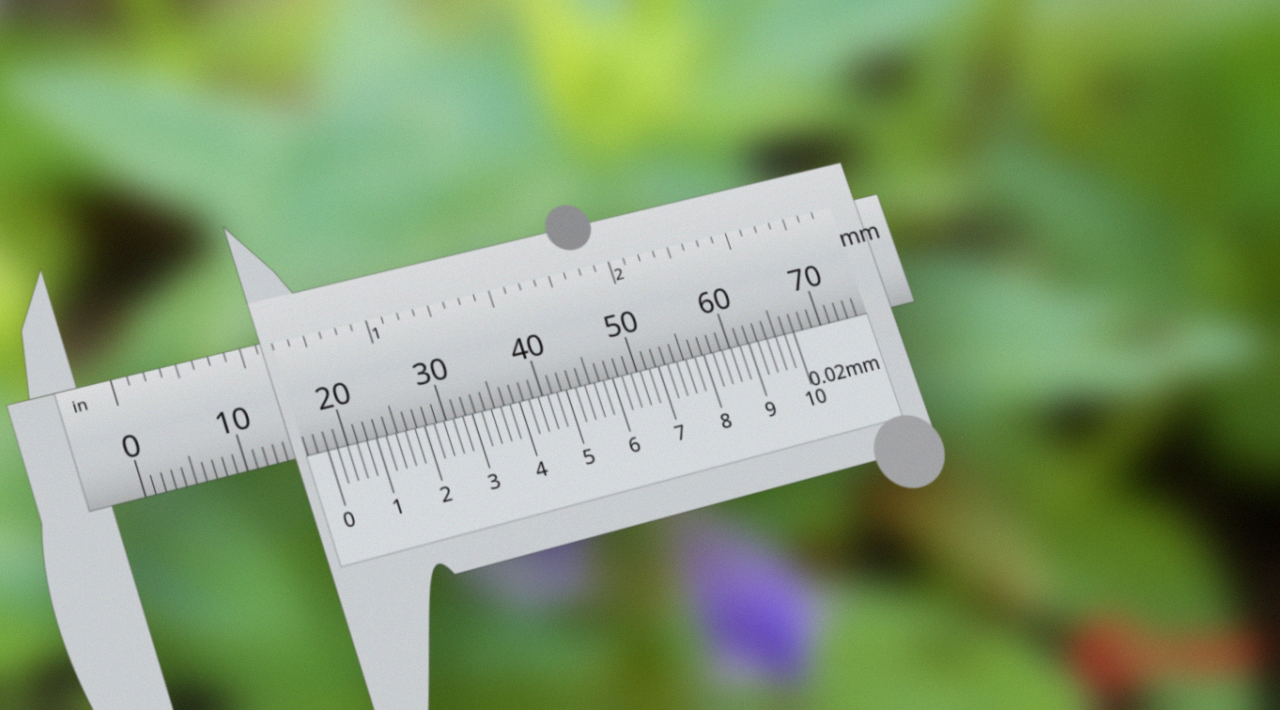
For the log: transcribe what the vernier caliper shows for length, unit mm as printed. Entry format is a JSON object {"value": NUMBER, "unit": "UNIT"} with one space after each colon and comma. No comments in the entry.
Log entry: {"value": 18.0, "unit": "mm"}
